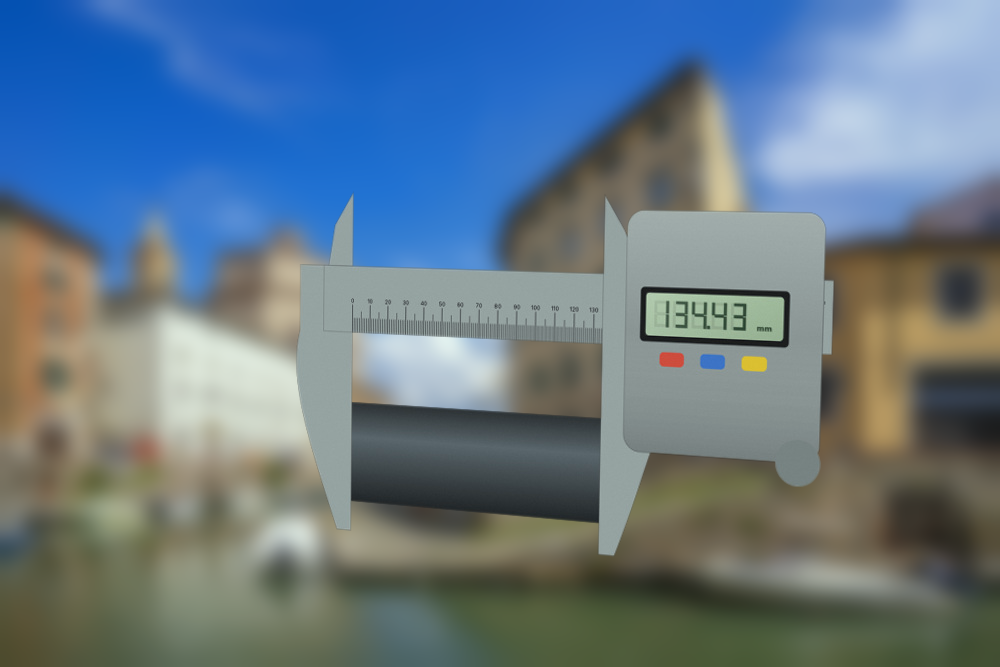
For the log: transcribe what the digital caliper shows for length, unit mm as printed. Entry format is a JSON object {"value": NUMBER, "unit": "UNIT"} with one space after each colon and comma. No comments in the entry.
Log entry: {"value": 134.43, "unit": "mm"}
